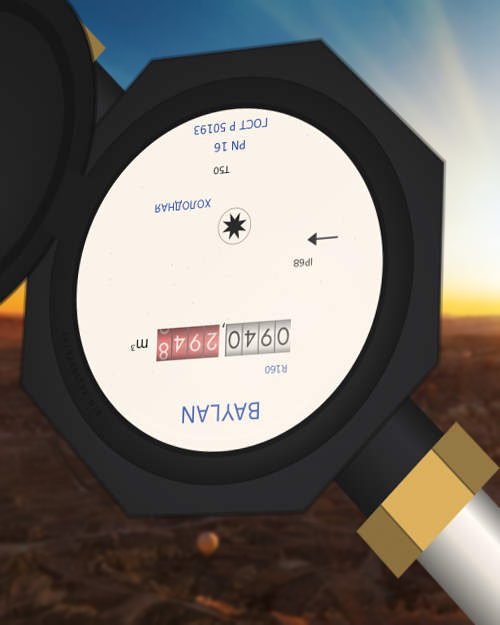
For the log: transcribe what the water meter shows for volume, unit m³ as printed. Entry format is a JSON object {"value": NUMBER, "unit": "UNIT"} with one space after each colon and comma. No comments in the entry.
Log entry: {"value": 940.2948, "unit": "m³"}
